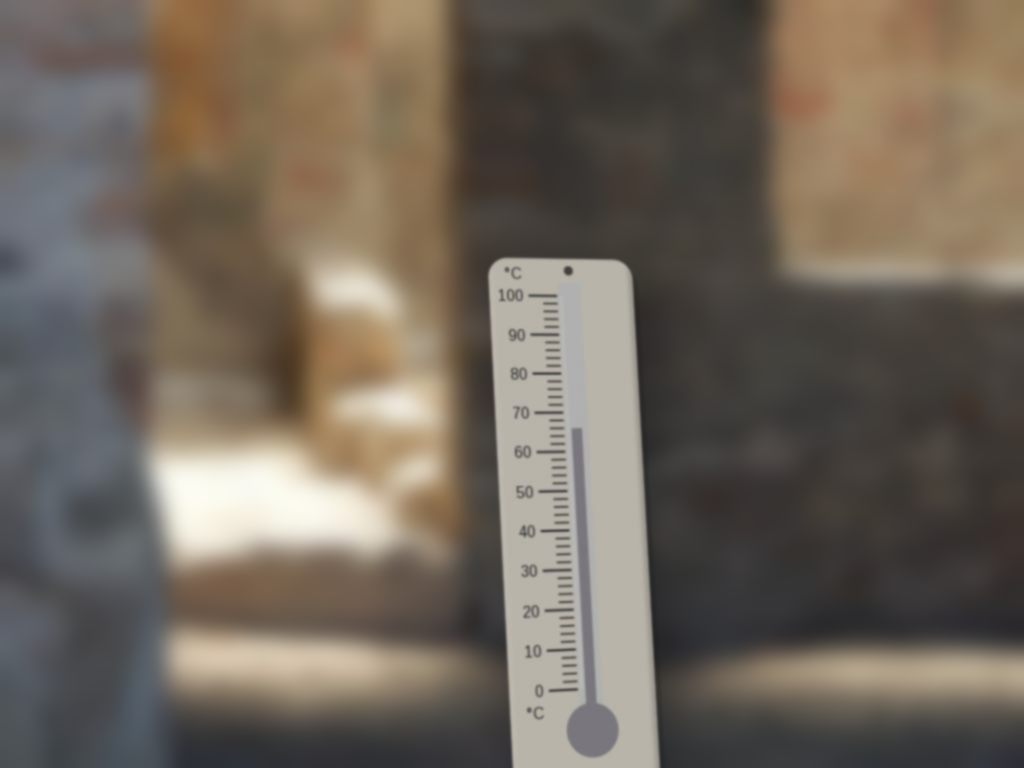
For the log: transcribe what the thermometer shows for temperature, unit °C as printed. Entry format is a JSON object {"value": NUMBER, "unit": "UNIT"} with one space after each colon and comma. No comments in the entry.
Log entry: {"value": 66, "unit": "°C"}
